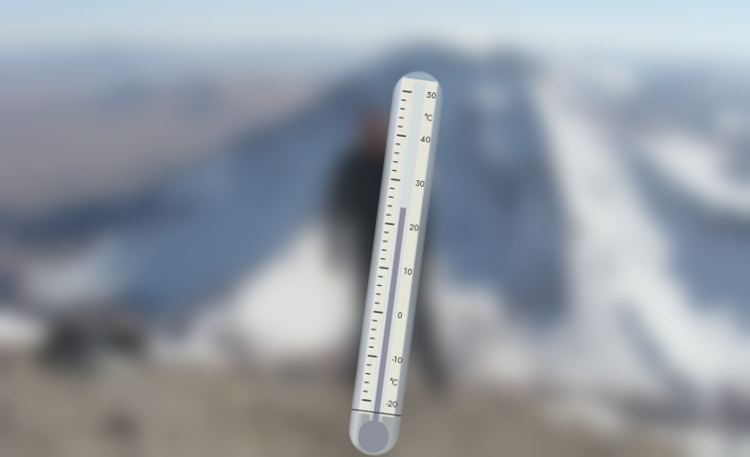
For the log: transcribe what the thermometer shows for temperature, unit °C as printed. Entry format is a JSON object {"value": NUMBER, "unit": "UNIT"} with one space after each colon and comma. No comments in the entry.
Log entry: {"value": 24, "unit": "°C"}
